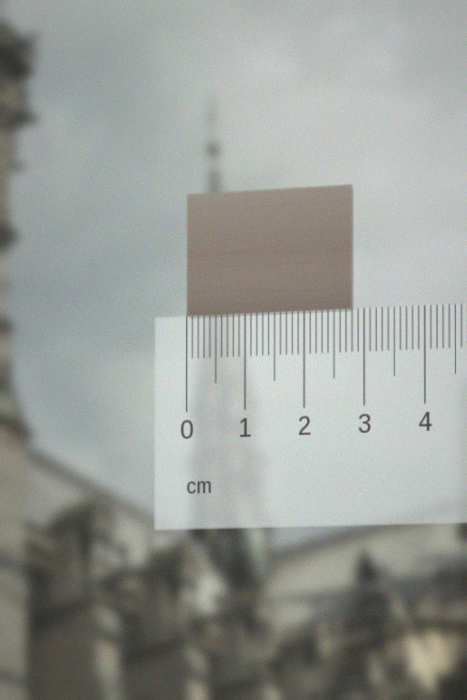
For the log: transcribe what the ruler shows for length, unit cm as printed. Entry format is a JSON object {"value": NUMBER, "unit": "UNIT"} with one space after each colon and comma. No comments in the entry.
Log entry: {"value": 2.8, "unit": "cm"}
